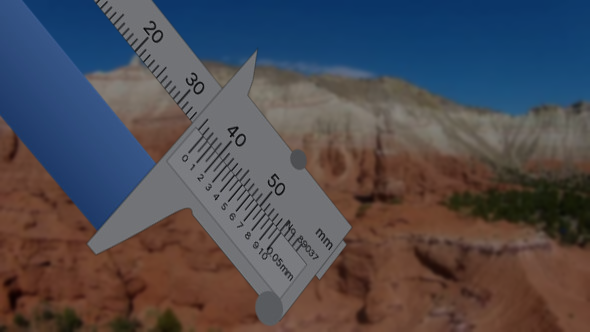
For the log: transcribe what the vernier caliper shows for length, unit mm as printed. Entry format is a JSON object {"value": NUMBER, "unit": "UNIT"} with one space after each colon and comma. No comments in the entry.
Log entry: {"value": 36.2, "unit": "mm"}
